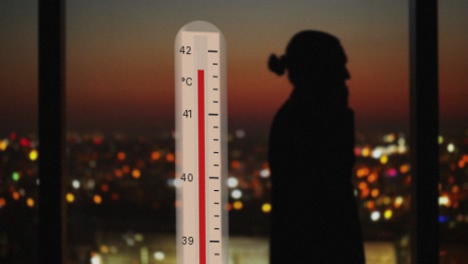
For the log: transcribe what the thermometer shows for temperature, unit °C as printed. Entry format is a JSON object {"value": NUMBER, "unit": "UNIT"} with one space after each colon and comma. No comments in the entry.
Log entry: {"value": 41.7, "unit": "°C"}
